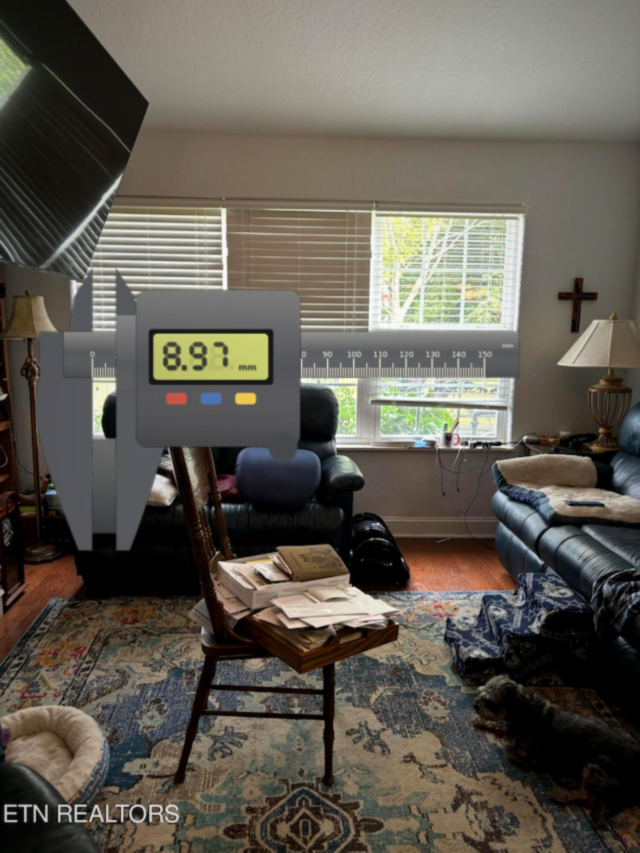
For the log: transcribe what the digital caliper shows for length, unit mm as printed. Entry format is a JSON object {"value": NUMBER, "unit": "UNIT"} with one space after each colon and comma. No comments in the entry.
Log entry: {"value": 8.97, "unit": "mm"}
